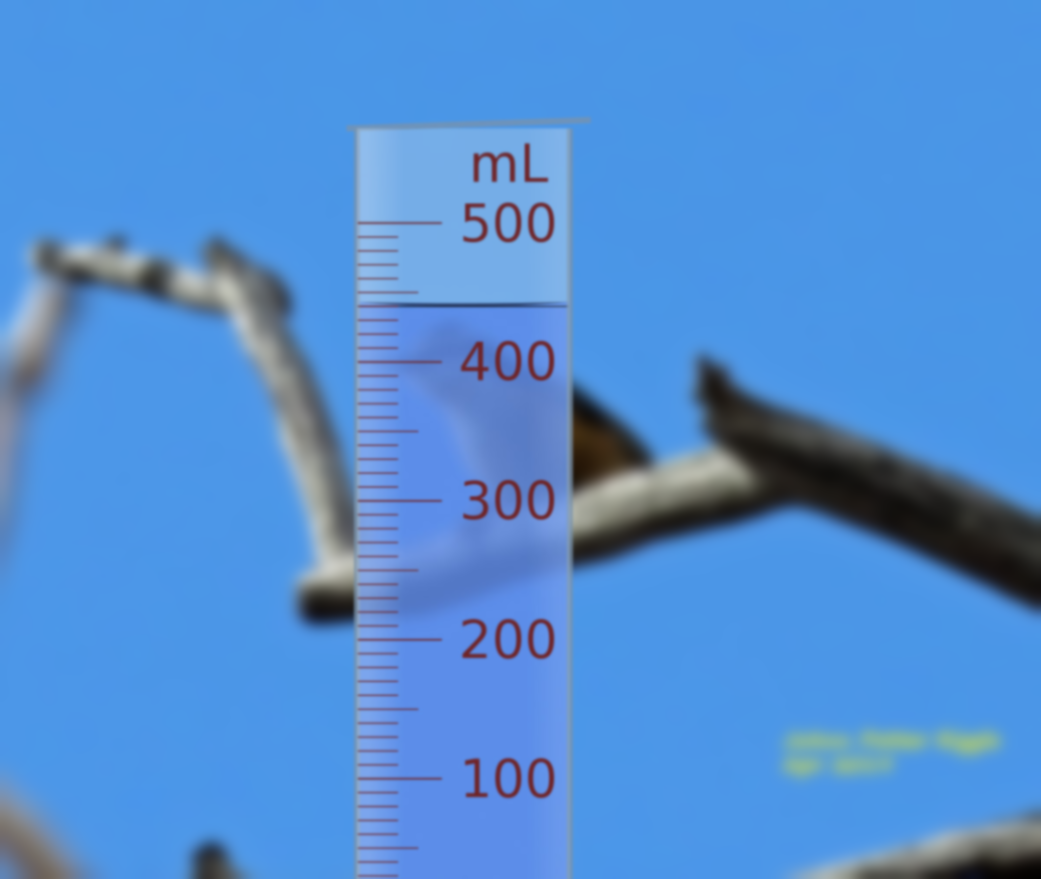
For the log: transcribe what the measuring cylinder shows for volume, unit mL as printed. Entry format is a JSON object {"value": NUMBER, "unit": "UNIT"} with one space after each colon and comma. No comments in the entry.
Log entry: {"value": 440, "unit": "mL"}
